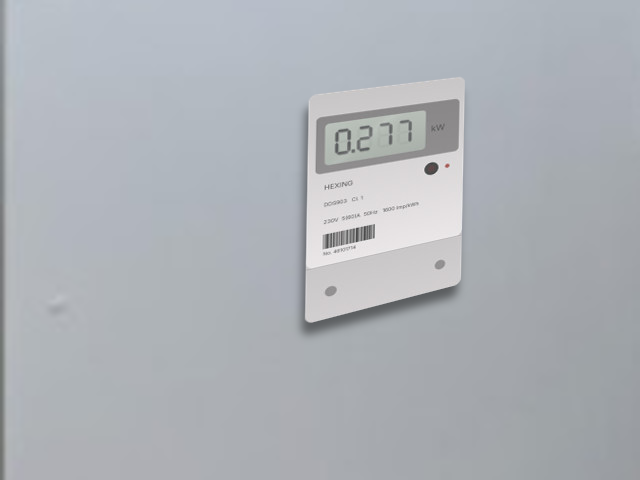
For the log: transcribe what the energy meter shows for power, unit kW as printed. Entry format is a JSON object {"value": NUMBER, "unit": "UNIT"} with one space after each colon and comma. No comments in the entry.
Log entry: {"value": 0.277, "unit": "kW"}
